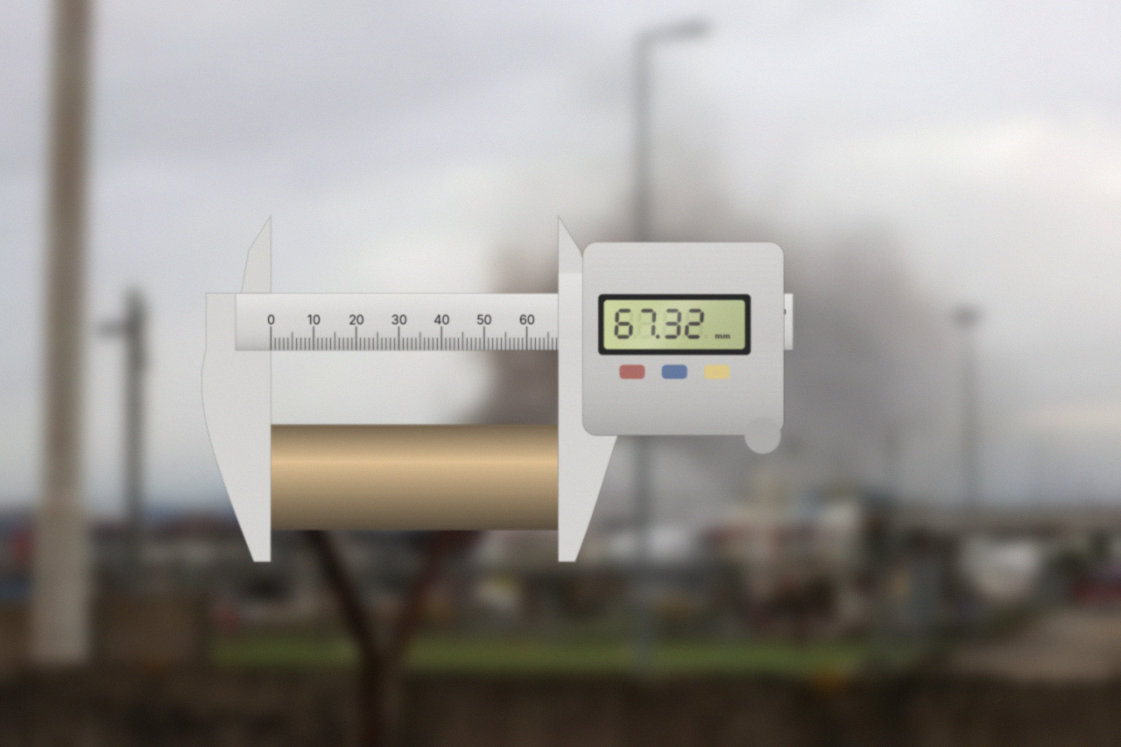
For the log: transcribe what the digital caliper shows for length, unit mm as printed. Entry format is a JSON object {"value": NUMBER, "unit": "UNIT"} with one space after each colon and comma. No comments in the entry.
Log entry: {"value": 67.32, "unit": "mm"}
